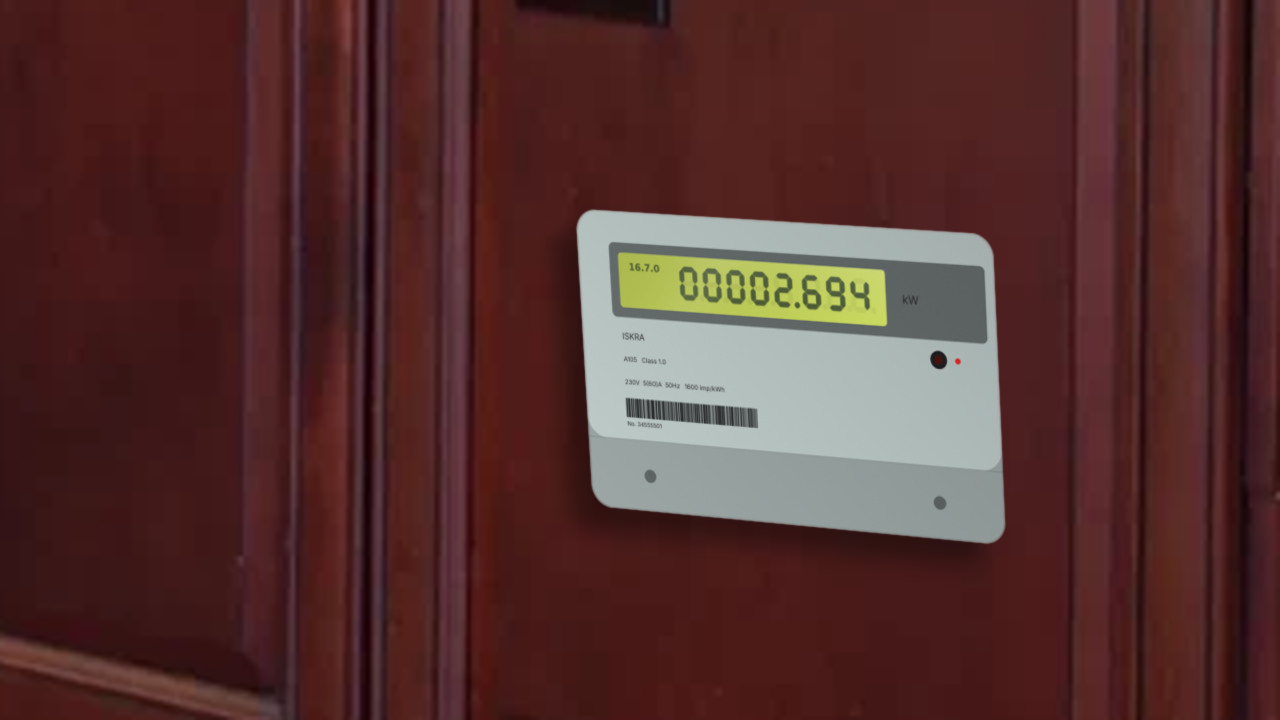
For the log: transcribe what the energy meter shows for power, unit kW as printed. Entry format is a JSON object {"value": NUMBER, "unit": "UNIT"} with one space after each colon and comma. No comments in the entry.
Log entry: {"value": 2.694, "unit": "kW"}
